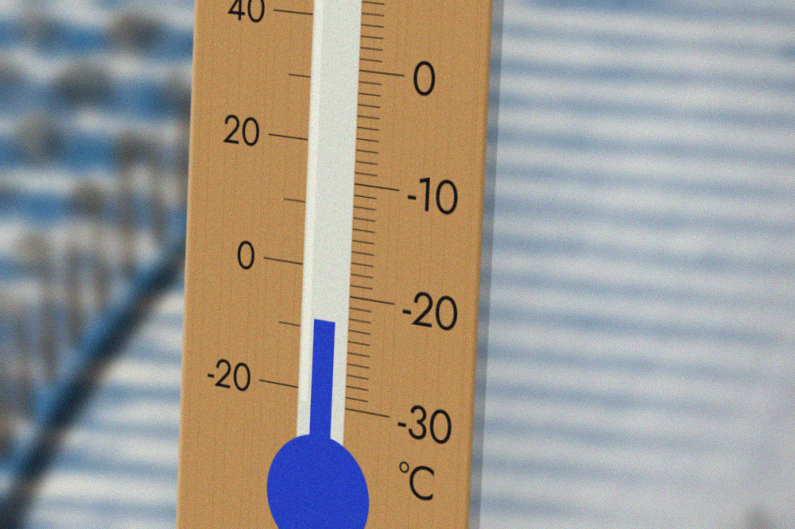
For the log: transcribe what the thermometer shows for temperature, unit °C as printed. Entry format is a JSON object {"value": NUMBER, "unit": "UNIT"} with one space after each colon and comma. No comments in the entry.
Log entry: {"value": -22.5, "unit": "°C"}
